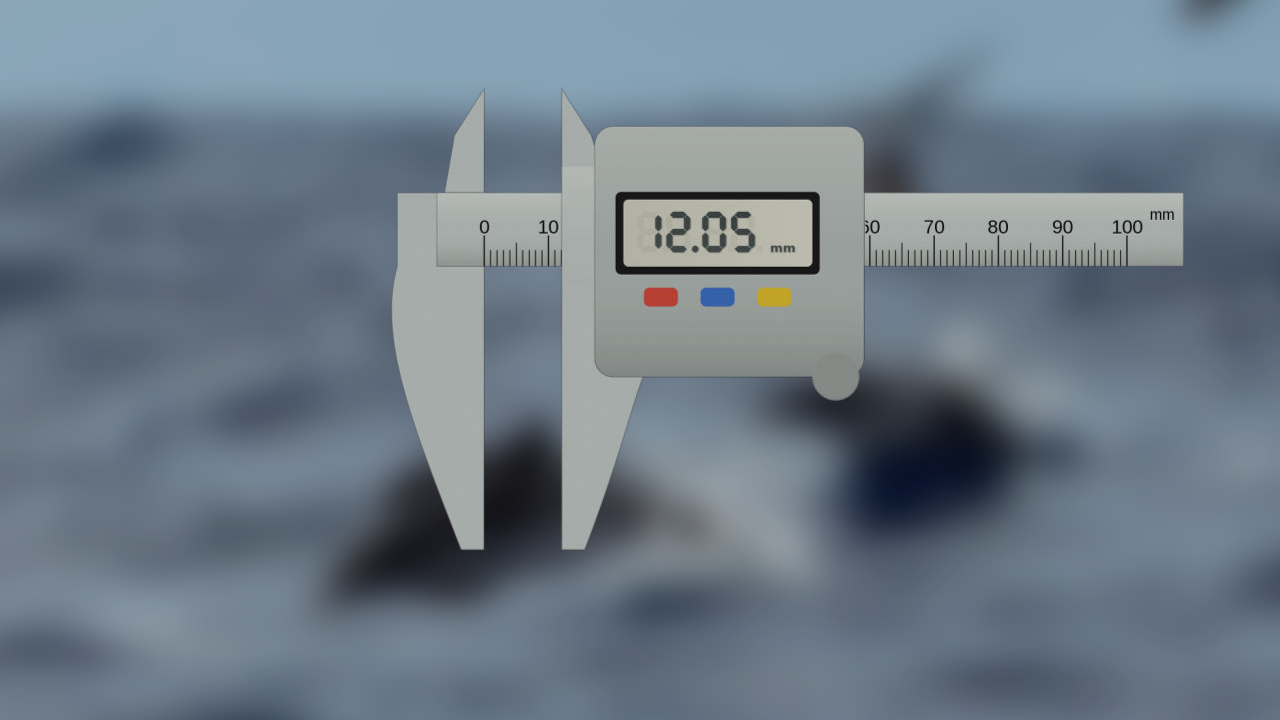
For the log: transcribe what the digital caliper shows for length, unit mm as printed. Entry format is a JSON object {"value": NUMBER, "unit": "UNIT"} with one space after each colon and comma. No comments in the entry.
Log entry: {"value": 12.05, "unit": "mm"}
